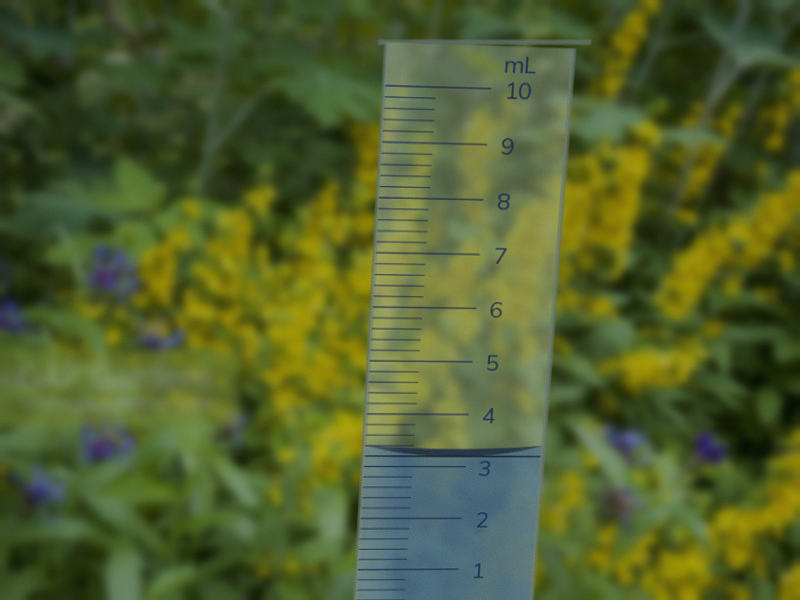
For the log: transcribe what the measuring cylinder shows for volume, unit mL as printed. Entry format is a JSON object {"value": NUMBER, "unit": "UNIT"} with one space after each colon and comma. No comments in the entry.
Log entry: {"value": 3.2, "unit": "mL"}
